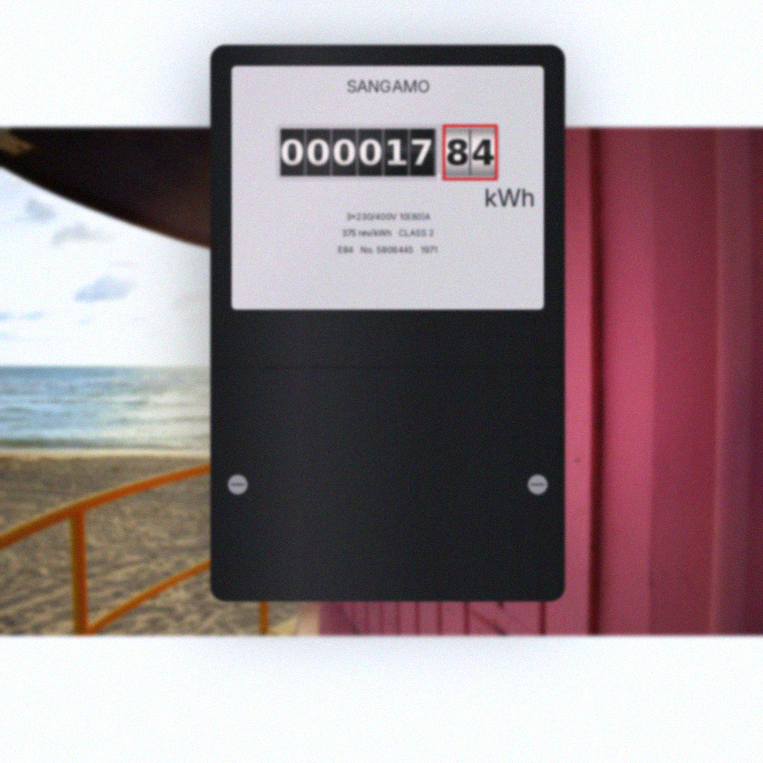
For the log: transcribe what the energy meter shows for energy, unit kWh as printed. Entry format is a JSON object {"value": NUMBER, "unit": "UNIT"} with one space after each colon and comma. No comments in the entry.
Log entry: {"value": 17.84, "unit": "kWh"}
